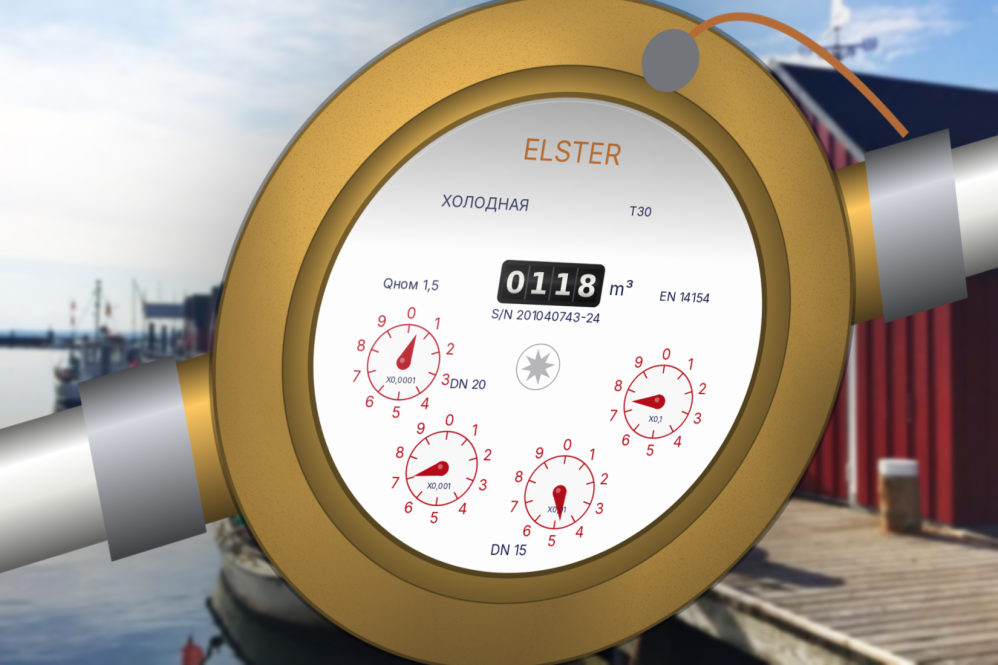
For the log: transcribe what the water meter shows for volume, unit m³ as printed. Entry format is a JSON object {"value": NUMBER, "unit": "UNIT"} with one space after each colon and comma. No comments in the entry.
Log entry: {"value": 118.7470, "unit": "m³"}
